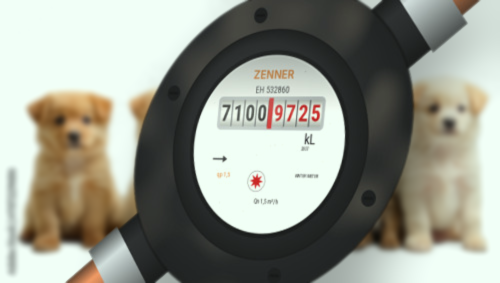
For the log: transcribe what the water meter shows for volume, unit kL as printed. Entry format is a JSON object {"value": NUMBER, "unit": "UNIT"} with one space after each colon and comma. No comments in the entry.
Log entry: {"value": 7100.9725, "unit": "kL"}
